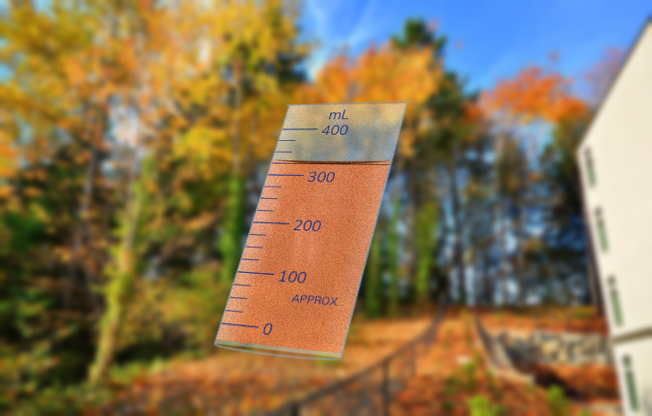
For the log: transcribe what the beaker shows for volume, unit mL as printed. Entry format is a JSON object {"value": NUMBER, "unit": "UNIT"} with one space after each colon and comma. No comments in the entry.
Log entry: {"value": 325, "unit": "mL"}
